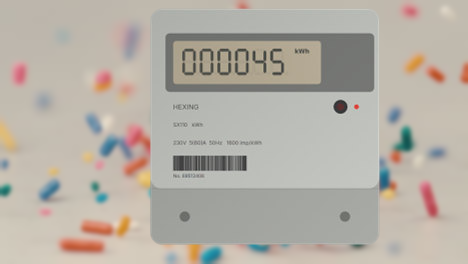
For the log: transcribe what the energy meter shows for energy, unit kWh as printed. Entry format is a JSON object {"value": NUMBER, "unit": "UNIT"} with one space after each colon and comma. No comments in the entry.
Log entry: {"value": 45, "unit": "kWh"}
